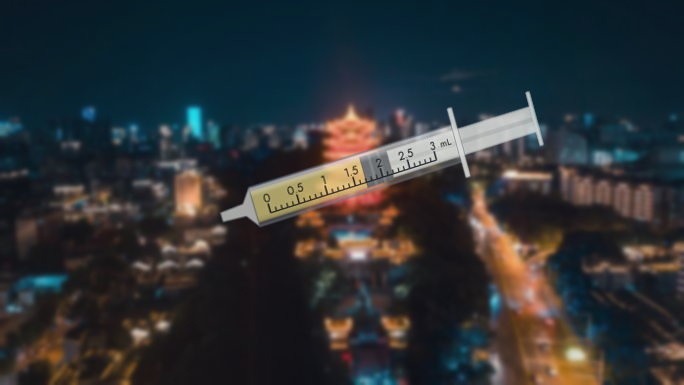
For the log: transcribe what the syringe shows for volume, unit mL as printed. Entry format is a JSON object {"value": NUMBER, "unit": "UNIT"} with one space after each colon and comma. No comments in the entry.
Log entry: {"value": 1.7, "unit": "mL"}
